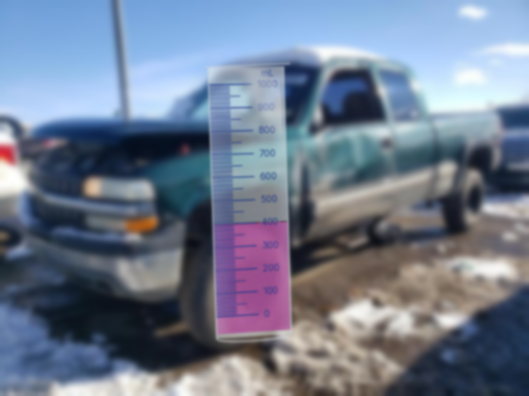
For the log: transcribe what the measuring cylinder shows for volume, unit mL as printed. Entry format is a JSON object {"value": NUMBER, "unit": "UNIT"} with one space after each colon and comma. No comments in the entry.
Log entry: {"value": 400, "unit": "mL"}
